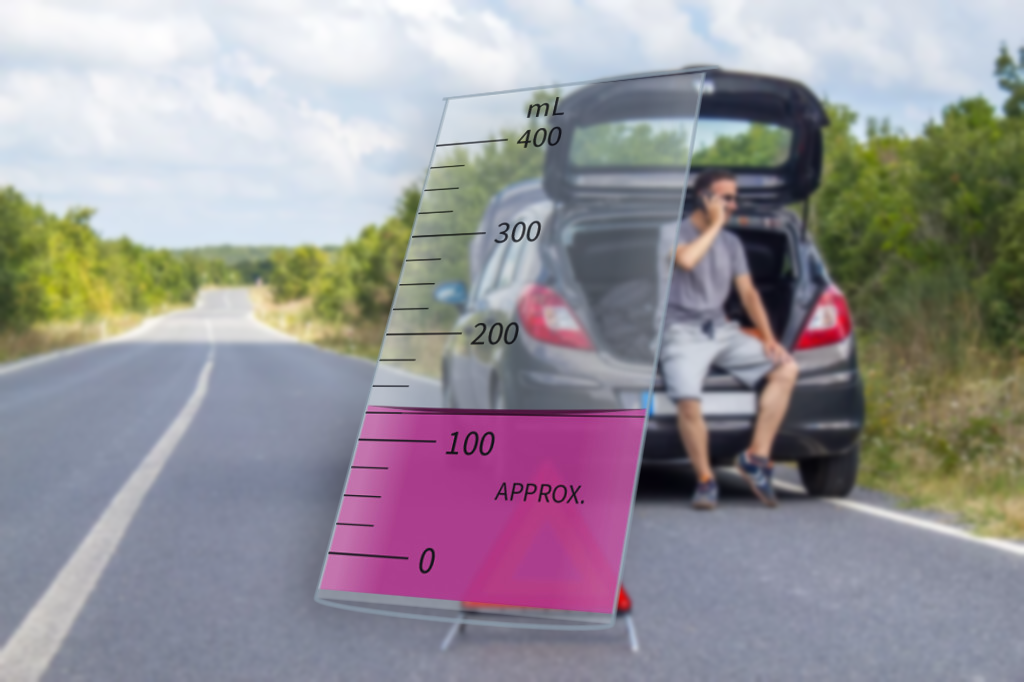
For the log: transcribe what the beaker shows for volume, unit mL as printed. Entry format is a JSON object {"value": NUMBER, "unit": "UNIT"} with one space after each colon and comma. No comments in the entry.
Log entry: {"value": 125, "unit": "mL"}
